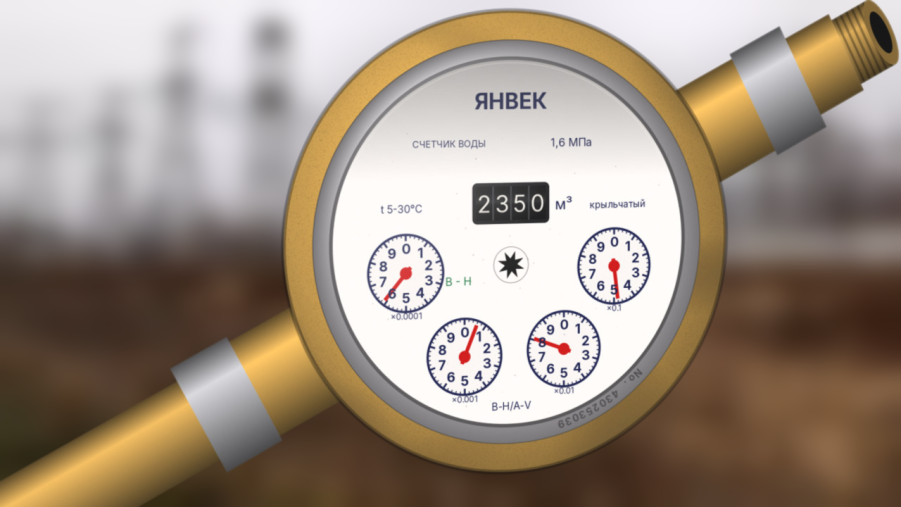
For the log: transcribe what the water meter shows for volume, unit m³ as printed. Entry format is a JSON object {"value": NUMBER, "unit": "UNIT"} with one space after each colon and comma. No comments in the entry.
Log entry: {"value": 2350.4806, "unit": "m³"}
